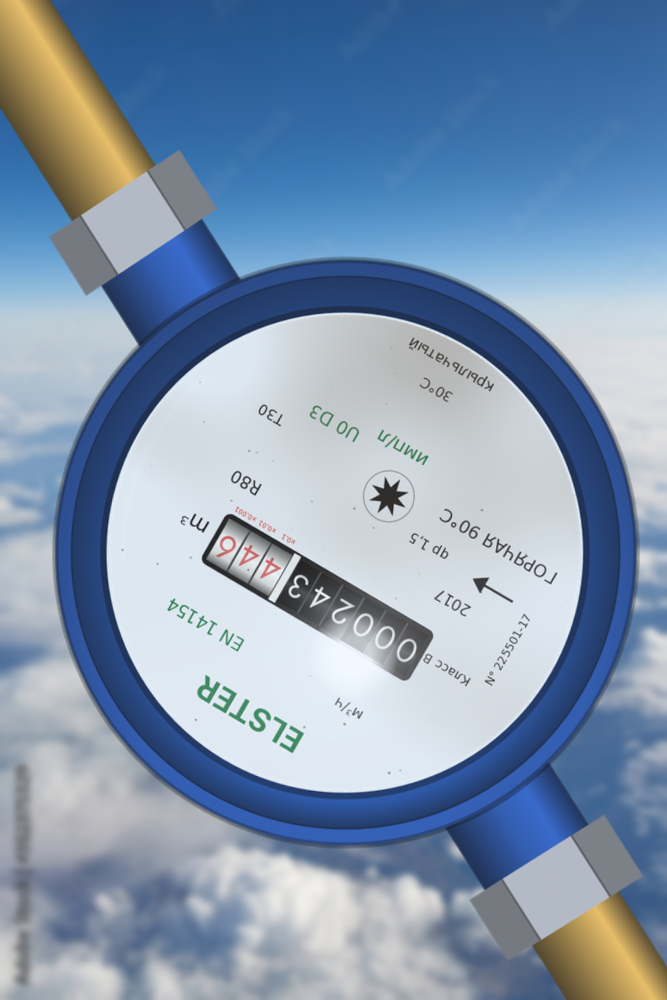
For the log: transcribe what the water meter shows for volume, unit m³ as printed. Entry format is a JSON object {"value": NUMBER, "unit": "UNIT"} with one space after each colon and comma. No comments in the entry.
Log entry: {"value": 243.446, "unit": "m³"}
